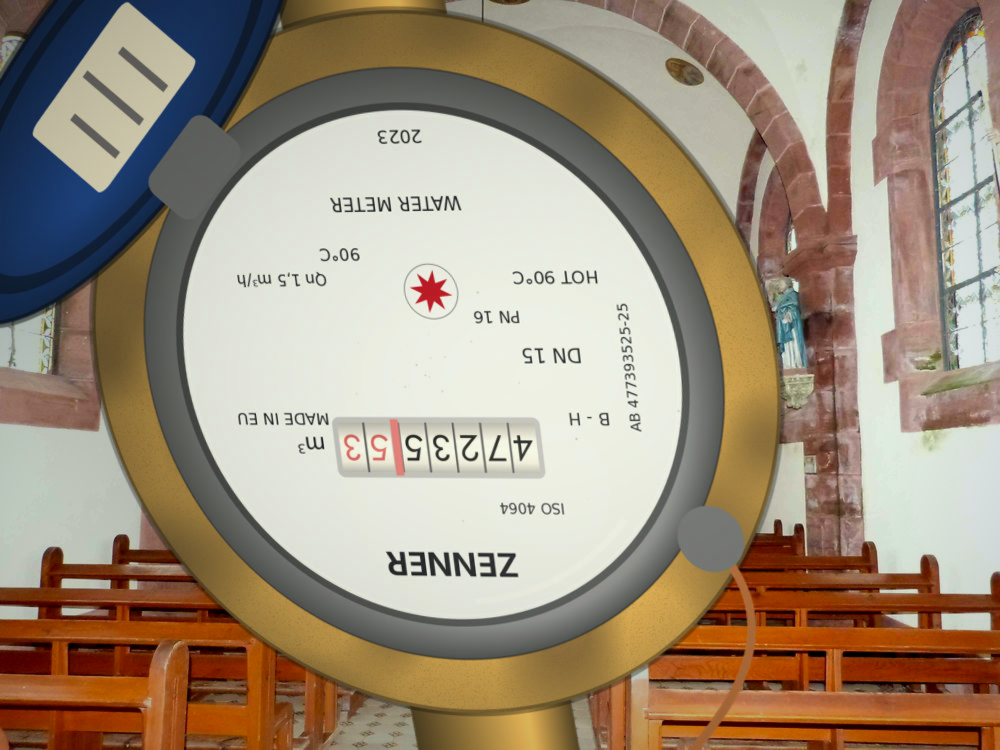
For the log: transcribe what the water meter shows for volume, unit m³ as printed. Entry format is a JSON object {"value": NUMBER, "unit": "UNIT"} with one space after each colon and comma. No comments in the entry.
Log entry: {"value": 47235.53, "unit": "m³"}
